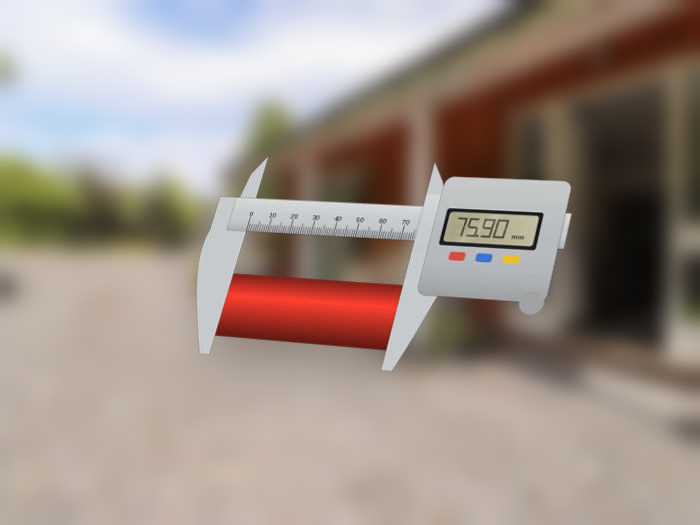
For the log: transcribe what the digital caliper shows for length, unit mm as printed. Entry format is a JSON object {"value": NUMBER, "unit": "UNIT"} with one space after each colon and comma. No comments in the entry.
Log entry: {"value": 75.90, "unit": "mm"}
